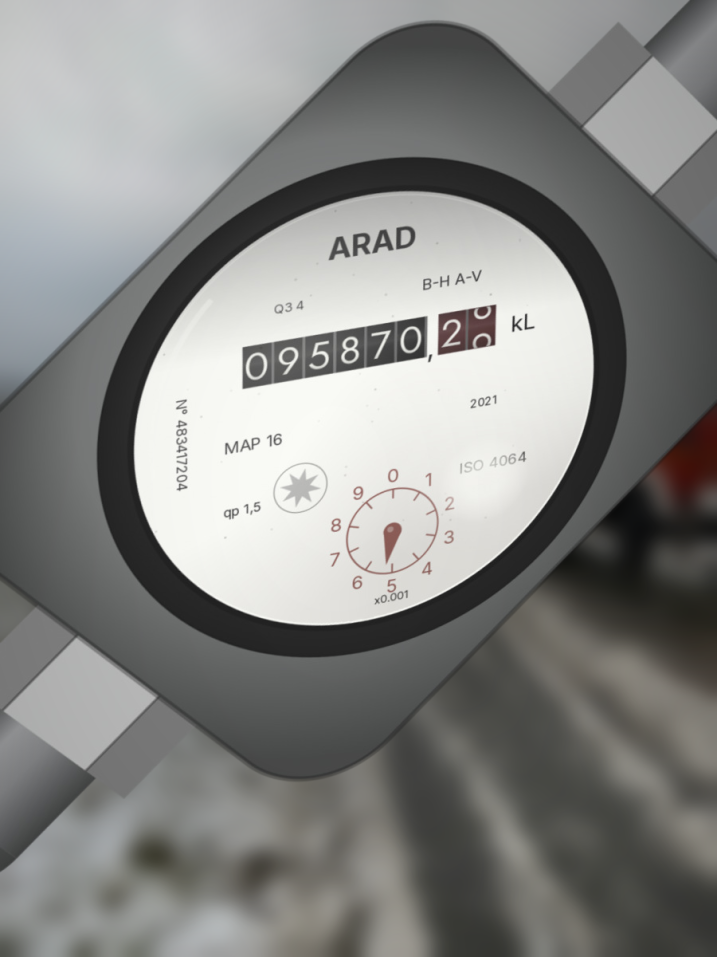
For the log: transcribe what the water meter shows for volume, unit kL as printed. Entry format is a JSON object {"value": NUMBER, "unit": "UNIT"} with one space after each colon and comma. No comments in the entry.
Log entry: {"value": 95870.285, "unit": "kL"}
